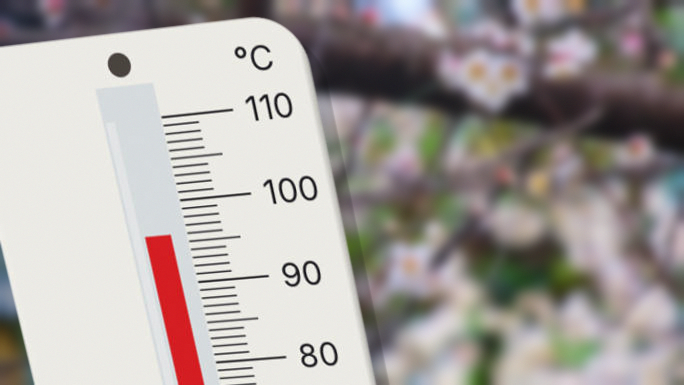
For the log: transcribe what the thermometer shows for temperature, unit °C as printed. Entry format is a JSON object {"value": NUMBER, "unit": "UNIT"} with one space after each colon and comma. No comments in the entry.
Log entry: {"value": 96, "unit": "°C"}
